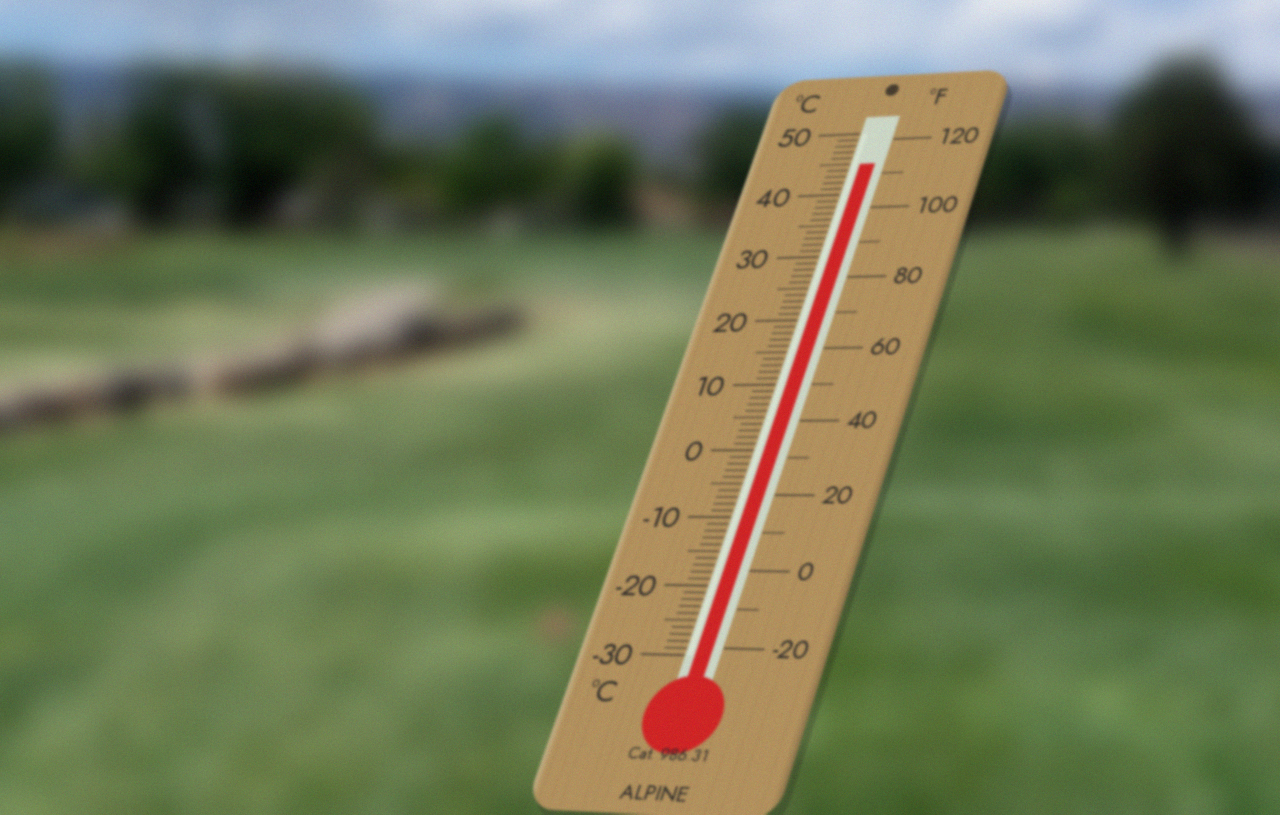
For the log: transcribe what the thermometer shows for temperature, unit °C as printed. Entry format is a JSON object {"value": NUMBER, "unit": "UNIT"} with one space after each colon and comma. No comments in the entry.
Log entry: {"value": 45, "unit": "°C"}
